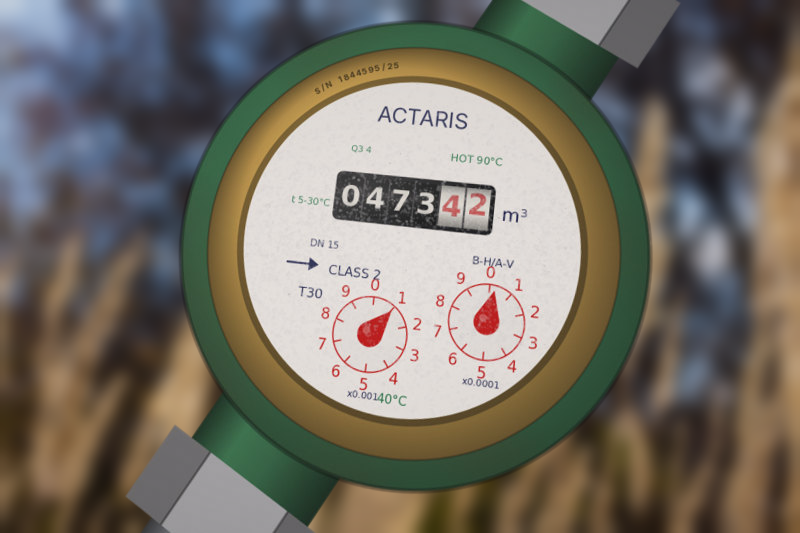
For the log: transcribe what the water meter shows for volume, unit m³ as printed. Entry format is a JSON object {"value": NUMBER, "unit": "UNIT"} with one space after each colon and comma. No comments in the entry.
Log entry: {"value": 473.4210, "unit": "m³"}
